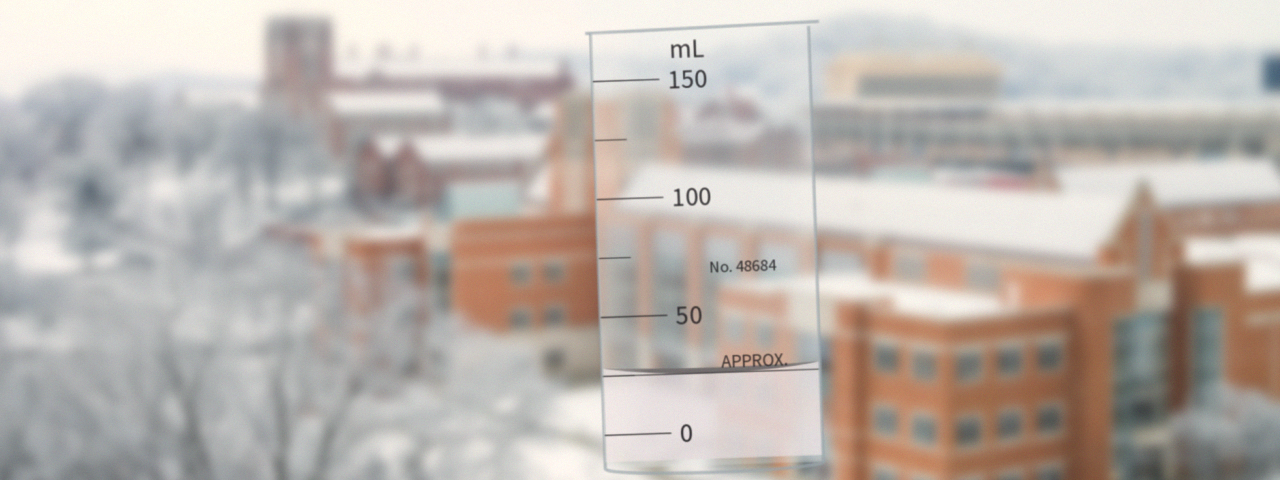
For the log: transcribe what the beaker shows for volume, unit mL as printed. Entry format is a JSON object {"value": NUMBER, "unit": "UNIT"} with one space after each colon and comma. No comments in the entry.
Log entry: {"value": 25, "unit": "mL"}
